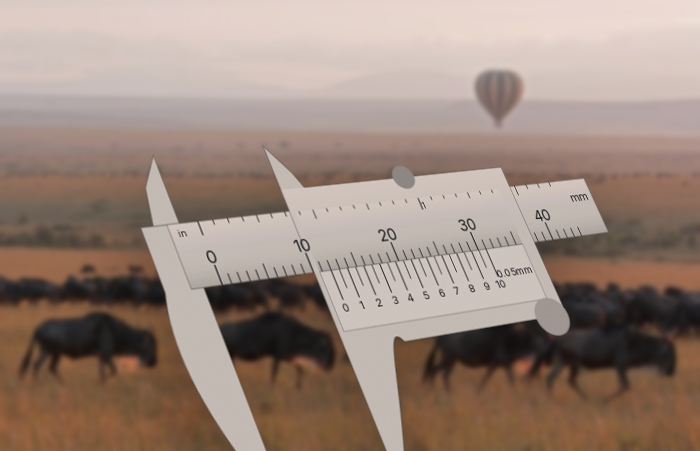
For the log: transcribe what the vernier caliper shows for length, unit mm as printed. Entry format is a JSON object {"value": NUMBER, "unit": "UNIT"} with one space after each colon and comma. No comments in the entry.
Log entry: {"value": 12.0, "unit": "mm"}
